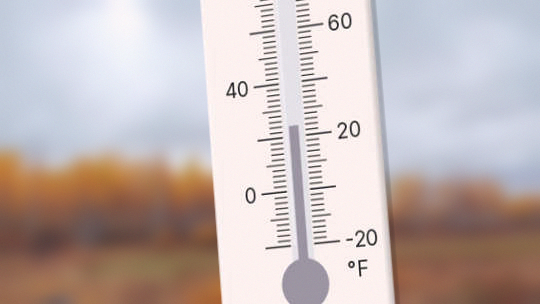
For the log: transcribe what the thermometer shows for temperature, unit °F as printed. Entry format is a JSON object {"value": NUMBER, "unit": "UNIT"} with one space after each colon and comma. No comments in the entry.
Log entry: {"value": 24, "unit": "°F"}
